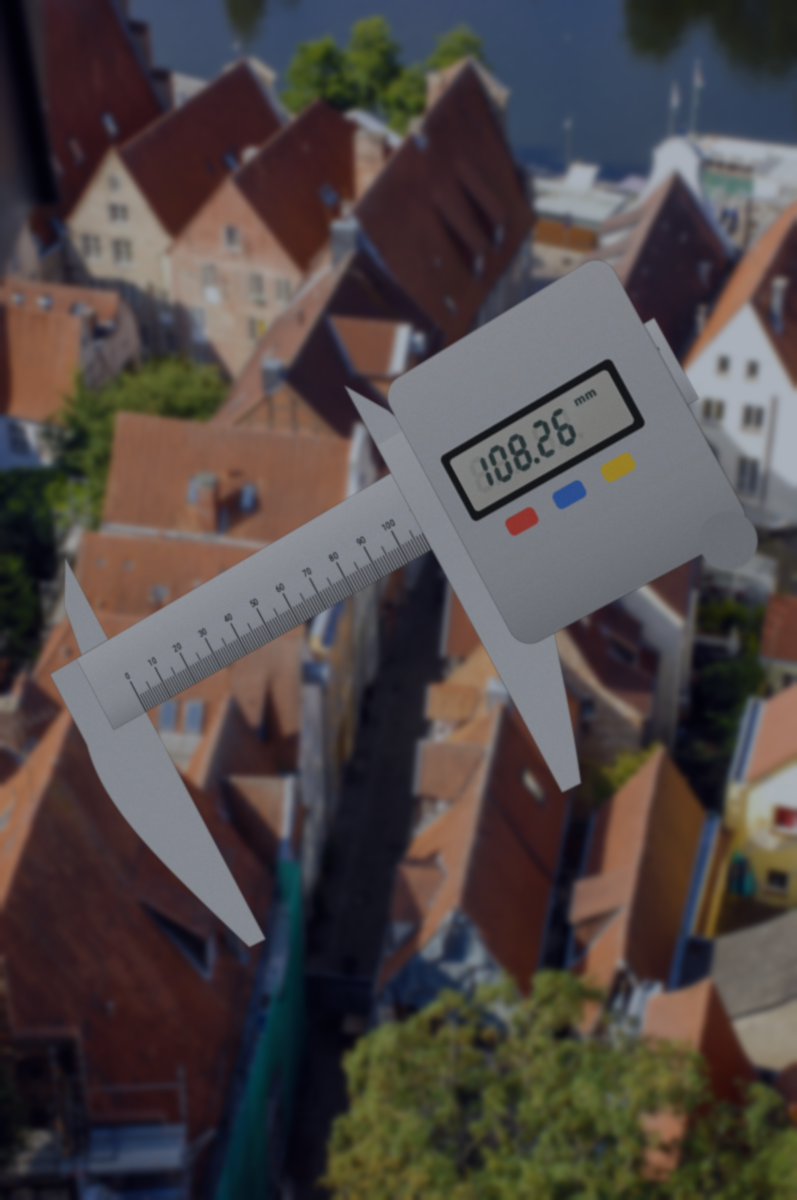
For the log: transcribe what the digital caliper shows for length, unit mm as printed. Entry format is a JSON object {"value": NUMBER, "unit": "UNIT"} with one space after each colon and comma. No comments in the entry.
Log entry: {"value": 108.26, "unit": "mm"}
